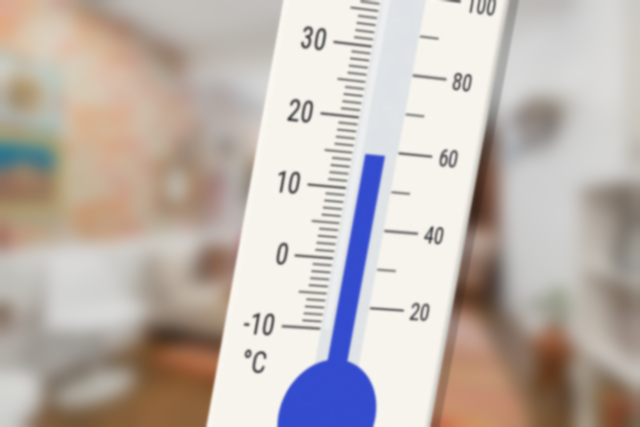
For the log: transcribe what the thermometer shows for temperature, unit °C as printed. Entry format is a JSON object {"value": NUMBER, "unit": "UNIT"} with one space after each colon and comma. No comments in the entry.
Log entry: {"value": 15, "unit": "°C"}
